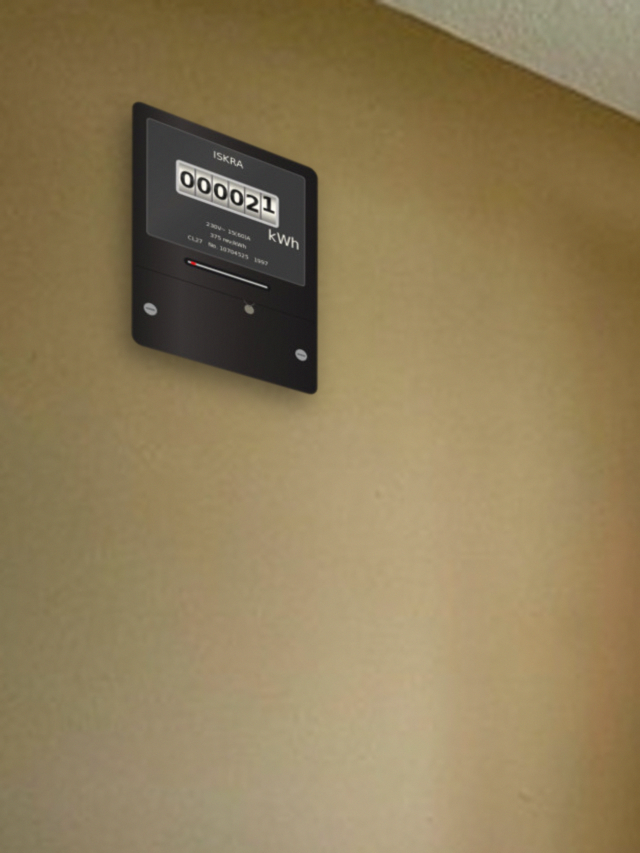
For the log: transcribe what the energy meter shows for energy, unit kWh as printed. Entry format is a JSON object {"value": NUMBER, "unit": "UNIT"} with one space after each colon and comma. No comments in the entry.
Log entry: {"value": 21, "unit": "kWh"}
